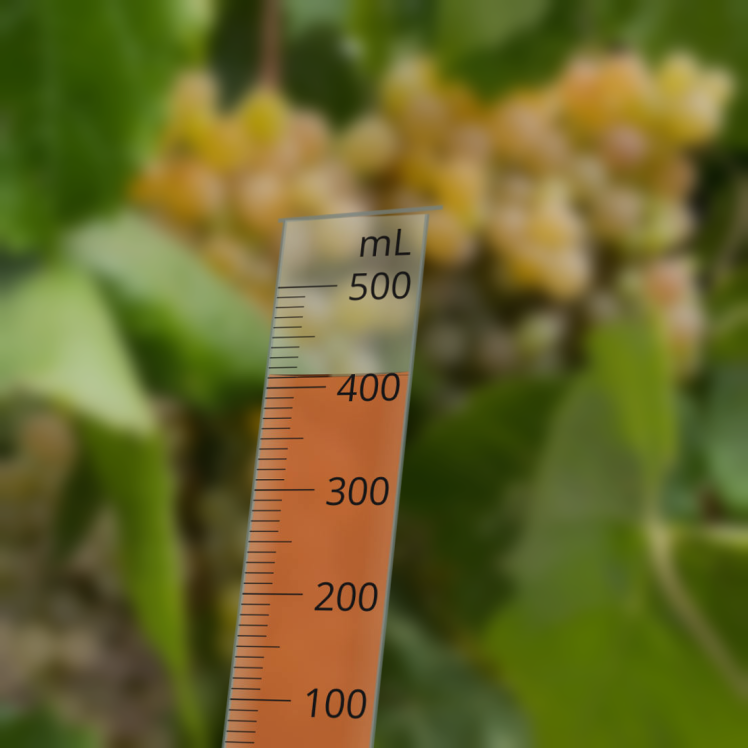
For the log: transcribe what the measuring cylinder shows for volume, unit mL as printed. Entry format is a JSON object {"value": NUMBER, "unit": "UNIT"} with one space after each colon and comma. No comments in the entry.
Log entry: {"value": 410, "unit": "mL"}
